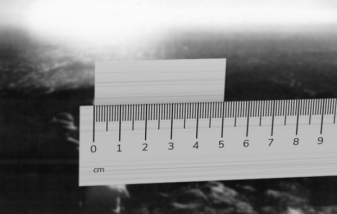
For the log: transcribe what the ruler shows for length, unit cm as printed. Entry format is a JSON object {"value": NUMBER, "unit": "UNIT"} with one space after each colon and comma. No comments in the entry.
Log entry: {"value": 5, "unit": "cm"}
